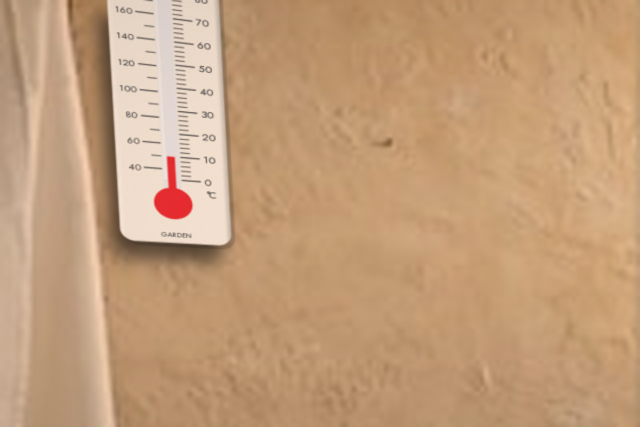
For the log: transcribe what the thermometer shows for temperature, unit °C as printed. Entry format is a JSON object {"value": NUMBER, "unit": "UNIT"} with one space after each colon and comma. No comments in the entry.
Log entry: {"value": 10, "unit": "°C"}
